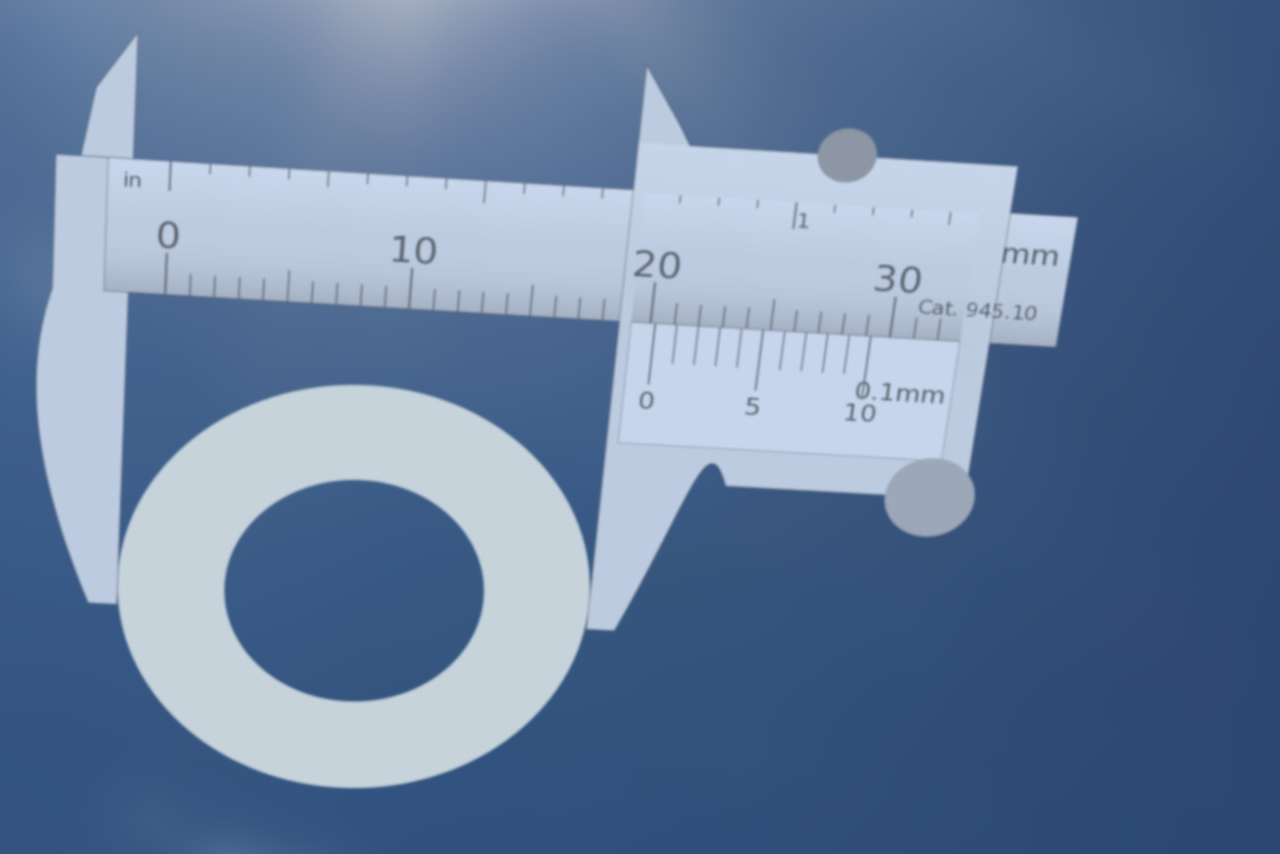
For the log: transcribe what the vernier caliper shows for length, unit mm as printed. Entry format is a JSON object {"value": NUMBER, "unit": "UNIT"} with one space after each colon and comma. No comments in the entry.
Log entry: {"value": 20.2, "unit": "mm"}
